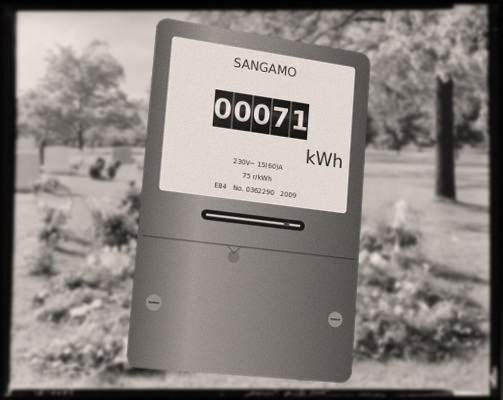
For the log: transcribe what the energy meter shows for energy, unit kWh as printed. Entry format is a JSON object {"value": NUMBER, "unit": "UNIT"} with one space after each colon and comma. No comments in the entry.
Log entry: {"value": 71, "unit": "kWh"}
